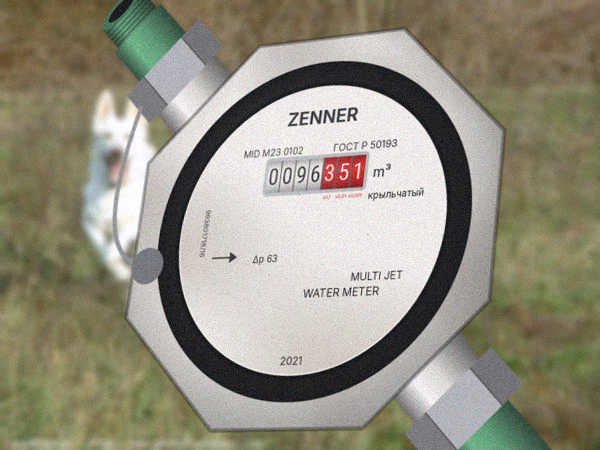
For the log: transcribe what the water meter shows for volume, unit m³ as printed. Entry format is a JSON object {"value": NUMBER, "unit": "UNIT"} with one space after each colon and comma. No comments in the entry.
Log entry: {"value": 96.351, "unit": "m³"}
